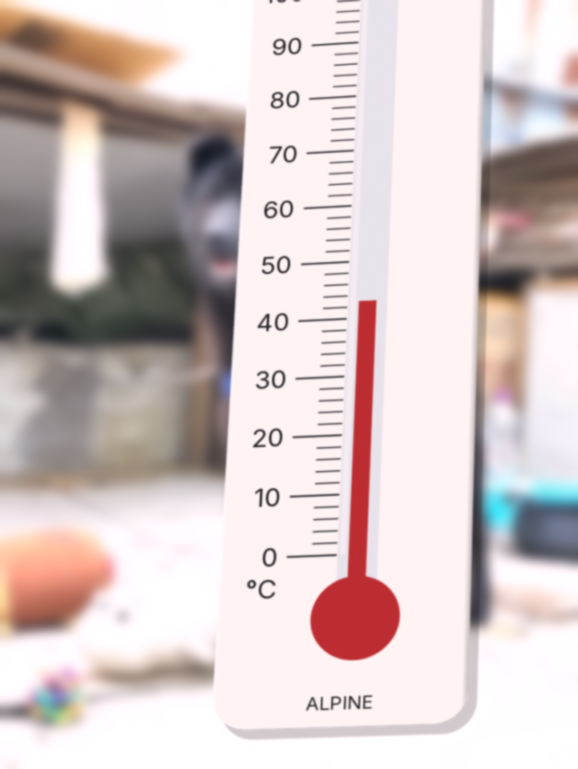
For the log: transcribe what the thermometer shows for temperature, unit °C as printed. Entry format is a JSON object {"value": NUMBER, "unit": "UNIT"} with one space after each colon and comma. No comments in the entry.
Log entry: {"value": 43, "unit": "°C"}
